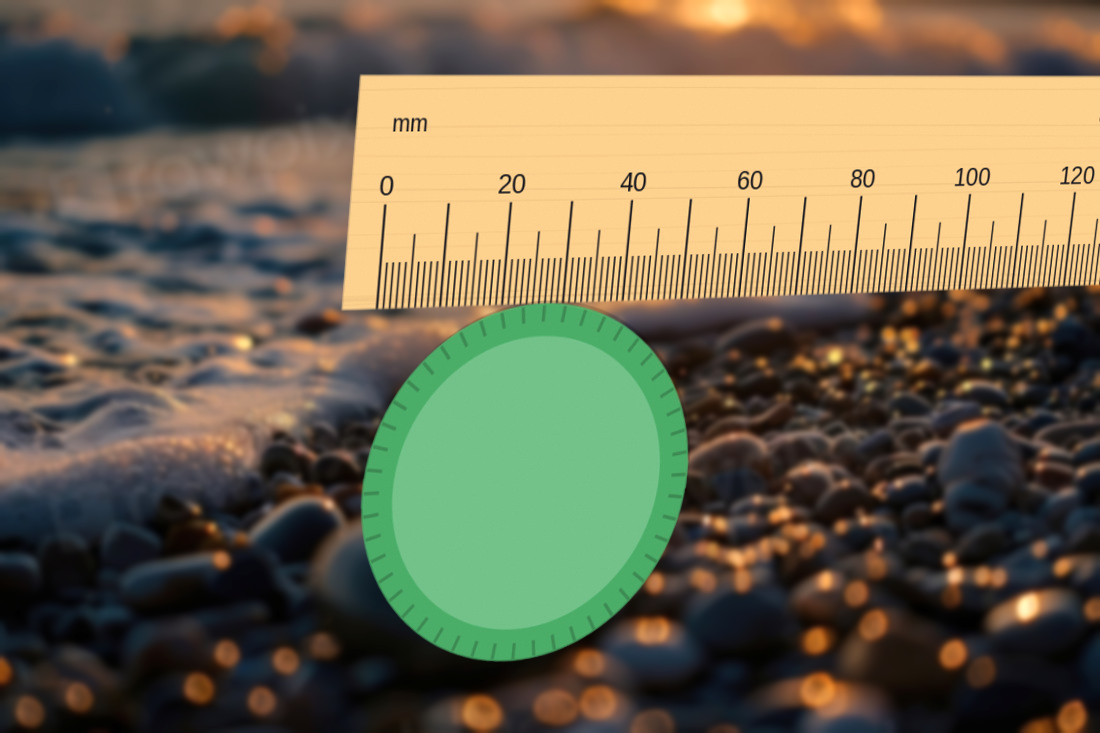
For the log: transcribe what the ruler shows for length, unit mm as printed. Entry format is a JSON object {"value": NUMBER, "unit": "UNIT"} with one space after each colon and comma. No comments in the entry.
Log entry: {"value": 54, "unit": "mm"}
